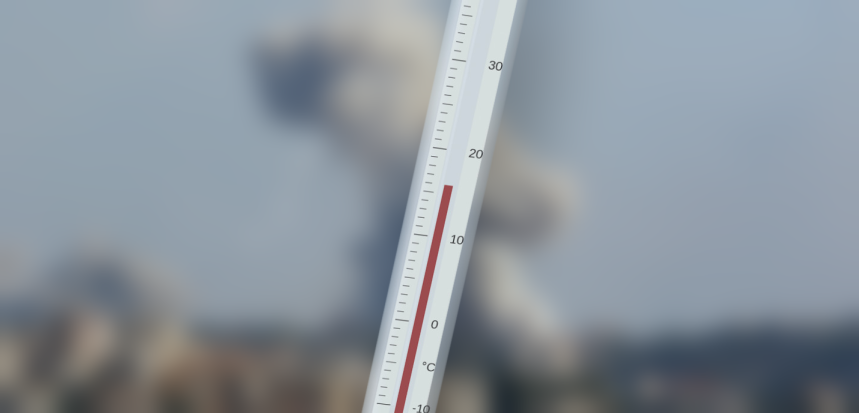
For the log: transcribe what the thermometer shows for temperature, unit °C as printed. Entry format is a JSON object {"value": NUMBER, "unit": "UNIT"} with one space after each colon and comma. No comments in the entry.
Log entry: {"value": 16, "unit": "°C"}
